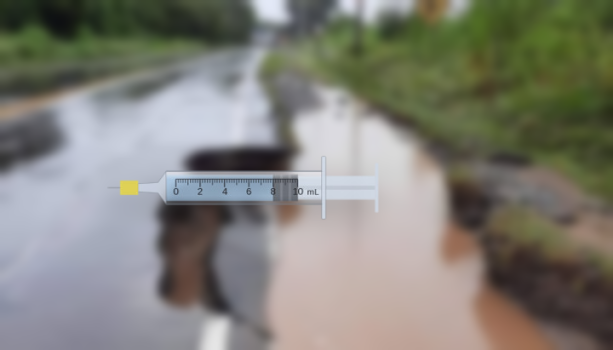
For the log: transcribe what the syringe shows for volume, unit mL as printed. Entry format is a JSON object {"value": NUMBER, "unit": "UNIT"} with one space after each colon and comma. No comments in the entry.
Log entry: {"value": 8, "unit": "mL"}
